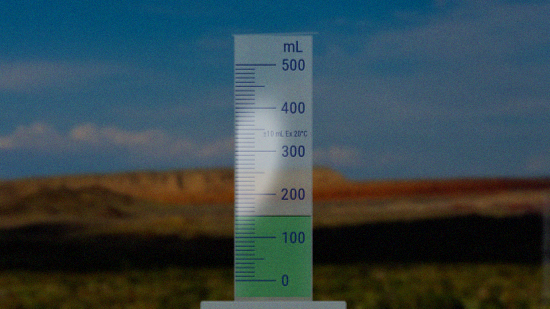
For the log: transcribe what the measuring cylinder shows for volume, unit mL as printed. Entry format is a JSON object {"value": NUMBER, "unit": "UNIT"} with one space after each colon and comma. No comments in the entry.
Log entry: {"value": 150, "unit": "mL"}
